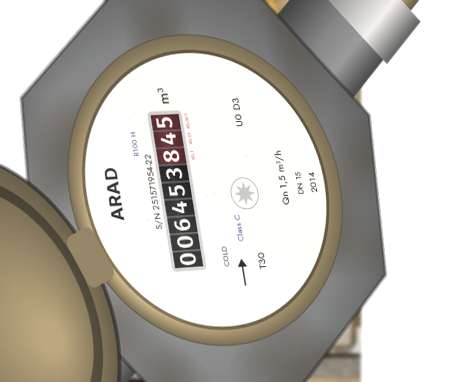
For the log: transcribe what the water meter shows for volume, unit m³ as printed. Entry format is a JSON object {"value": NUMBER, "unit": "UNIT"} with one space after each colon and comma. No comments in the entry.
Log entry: {"value": 6453.845, "unit": "m³"}
